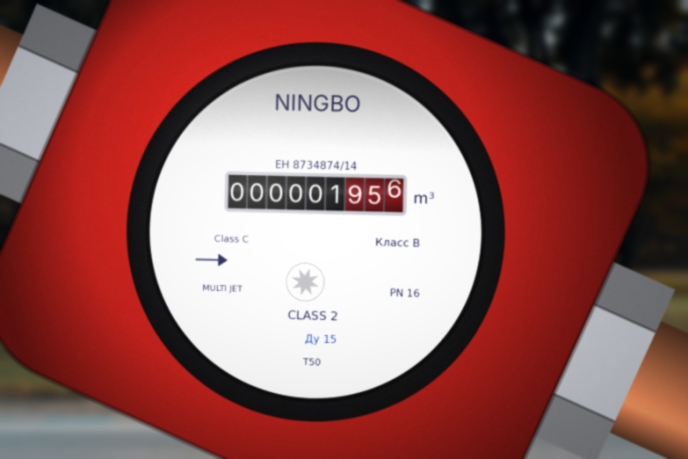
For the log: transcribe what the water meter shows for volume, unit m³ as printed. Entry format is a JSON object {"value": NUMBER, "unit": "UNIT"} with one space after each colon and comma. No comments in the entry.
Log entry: {"value": 1.956, "unit": "m³"}
